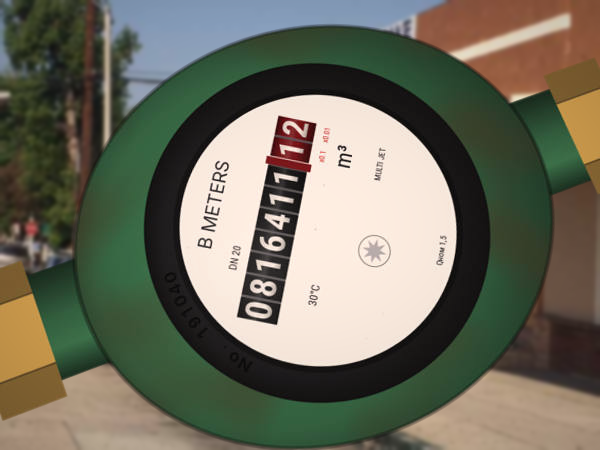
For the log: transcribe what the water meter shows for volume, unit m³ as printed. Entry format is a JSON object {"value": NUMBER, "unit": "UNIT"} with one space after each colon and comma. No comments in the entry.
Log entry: {"value": 816411.12, "unit": "m³"}
